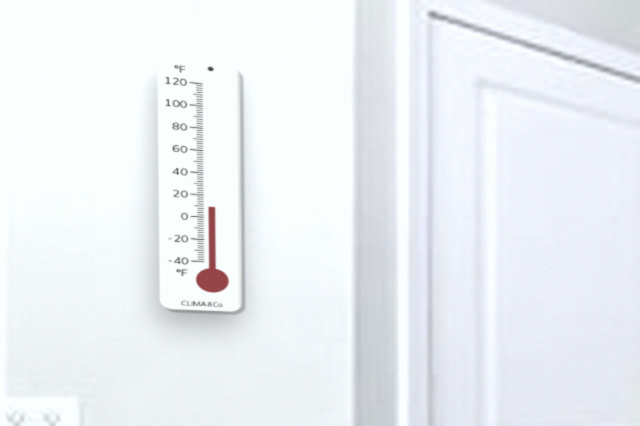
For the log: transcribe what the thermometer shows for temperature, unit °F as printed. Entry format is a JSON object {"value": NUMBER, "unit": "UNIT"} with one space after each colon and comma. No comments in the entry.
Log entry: {"value": 10, "unit": "°F"}
